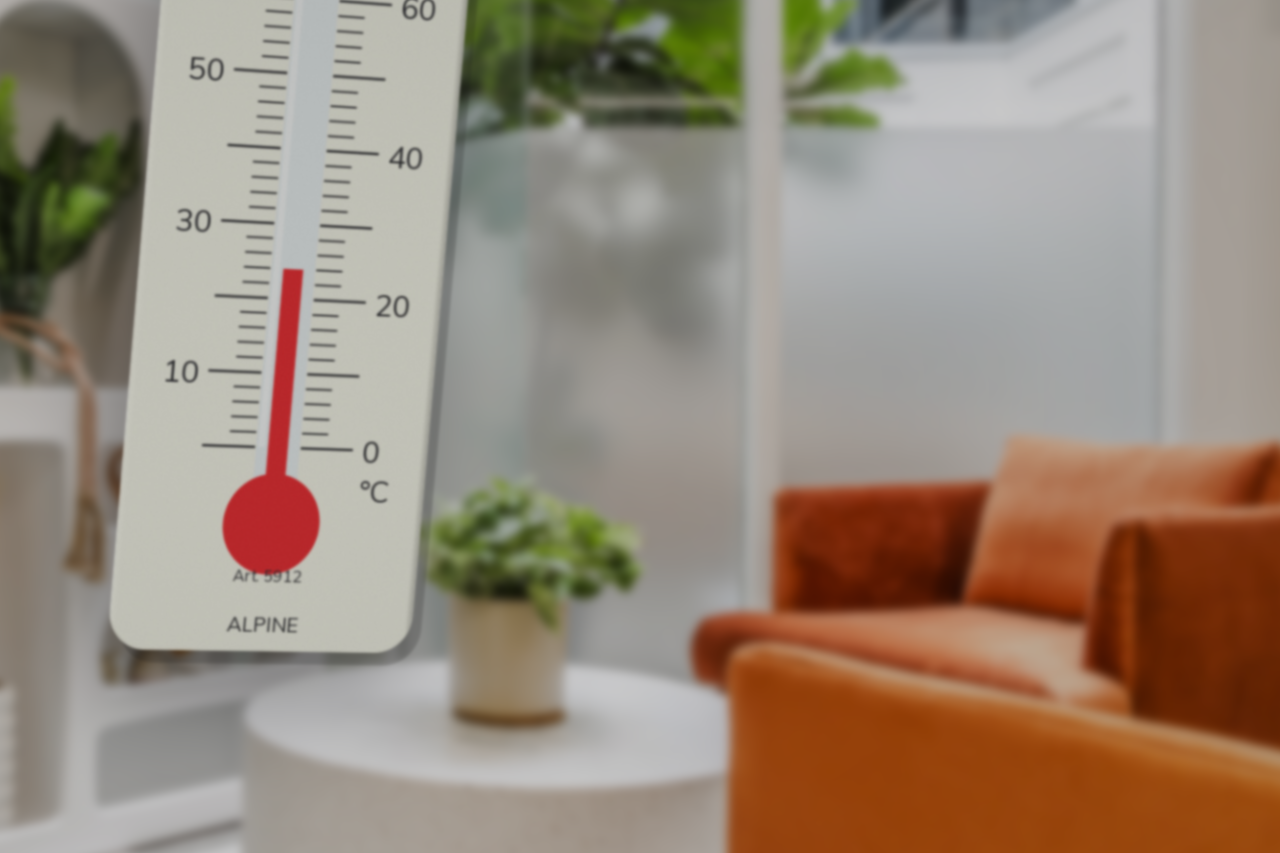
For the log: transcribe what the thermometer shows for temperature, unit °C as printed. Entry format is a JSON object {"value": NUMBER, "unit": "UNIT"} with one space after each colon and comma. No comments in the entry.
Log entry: {"value": 24, "unit": "°C"}
